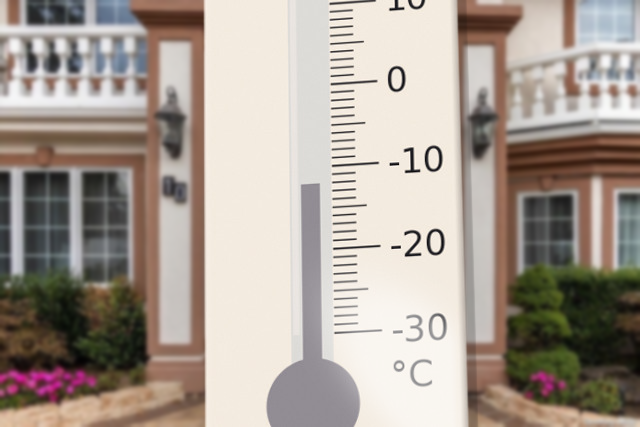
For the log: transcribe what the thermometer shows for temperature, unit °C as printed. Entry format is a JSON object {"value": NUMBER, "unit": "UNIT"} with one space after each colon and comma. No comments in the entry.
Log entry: {"value": -12, "unit": "°C"}
